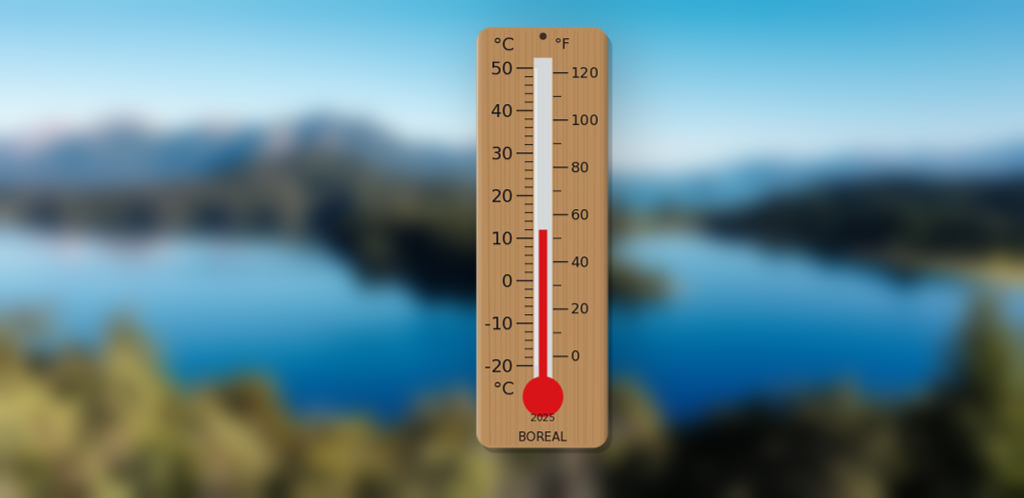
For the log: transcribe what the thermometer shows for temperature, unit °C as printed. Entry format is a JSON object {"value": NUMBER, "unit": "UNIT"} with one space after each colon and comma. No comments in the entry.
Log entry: {"value": 12, "unit": "°C"}
